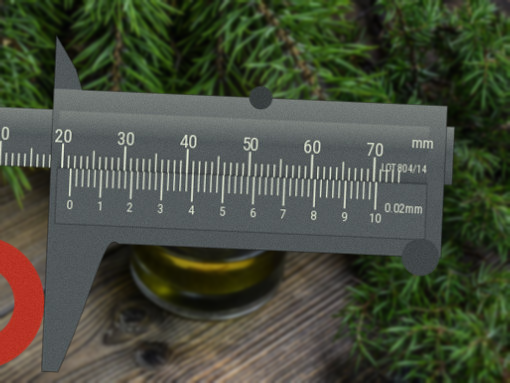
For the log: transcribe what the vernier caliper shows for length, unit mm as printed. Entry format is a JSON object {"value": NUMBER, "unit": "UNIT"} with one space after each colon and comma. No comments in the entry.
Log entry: {"value": 21.4, "unit": "mm"}
